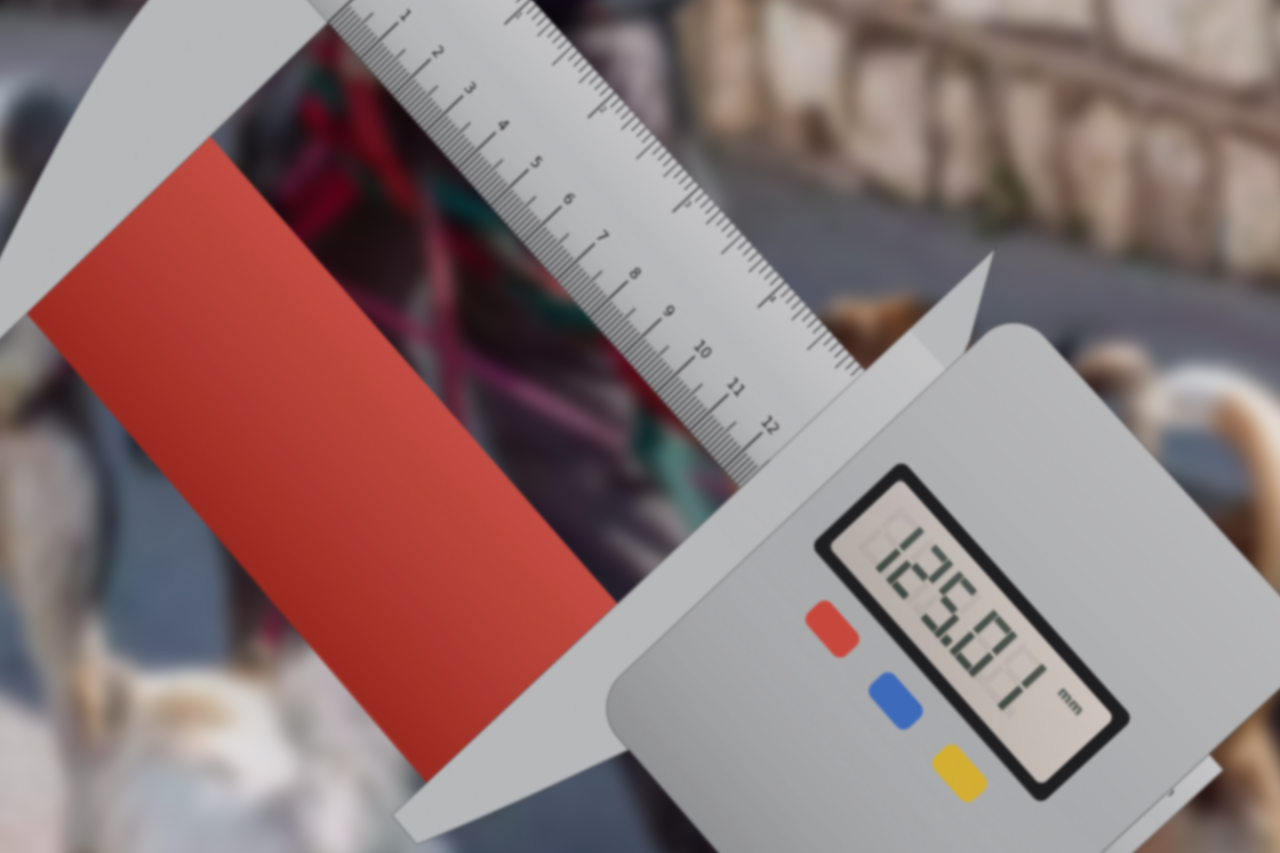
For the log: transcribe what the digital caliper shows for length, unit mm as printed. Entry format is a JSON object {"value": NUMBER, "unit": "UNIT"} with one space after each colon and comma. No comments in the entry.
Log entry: {"value": 125.01, "unit": "mm"}
